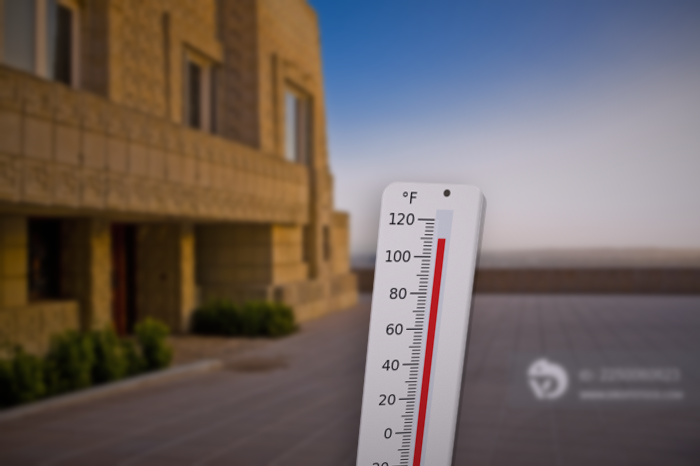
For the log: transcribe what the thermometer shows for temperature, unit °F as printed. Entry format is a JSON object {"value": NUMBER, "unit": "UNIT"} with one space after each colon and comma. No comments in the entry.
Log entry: {"value": 110, "unit": "°F"}
